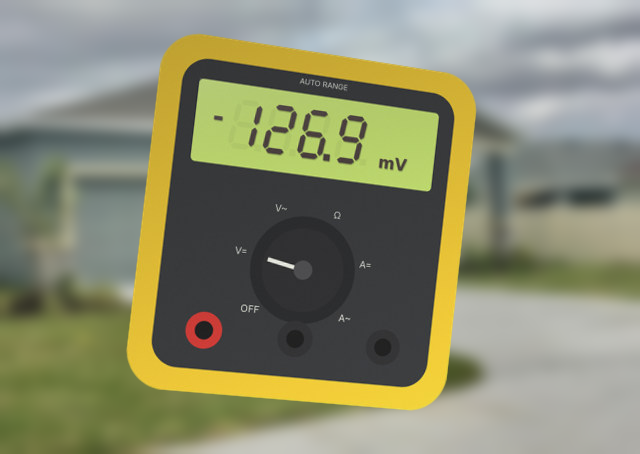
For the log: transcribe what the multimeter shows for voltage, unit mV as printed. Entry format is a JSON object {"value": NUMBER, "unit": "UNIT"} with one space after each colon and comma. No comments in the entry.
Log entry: {"value": -126.9, "unit": "mV"}
